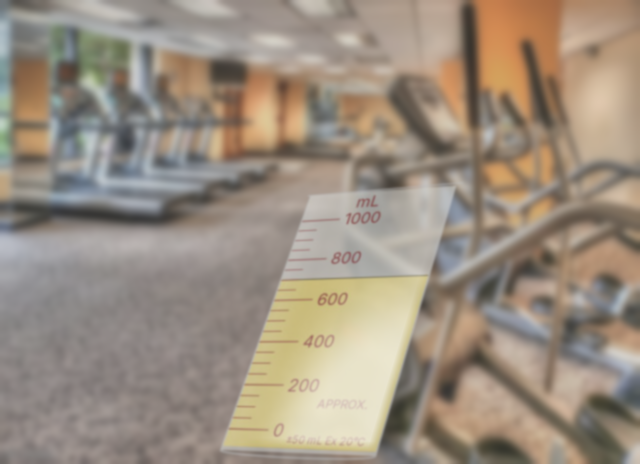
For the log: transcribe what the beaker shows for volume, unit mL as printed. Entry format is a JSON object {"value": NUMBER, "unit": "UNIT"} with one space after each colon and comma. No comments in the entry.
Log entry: {"value": 700, "unit": "mL"}
